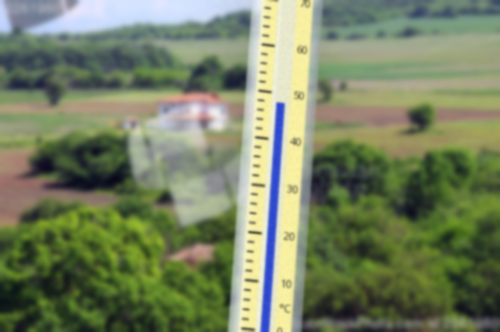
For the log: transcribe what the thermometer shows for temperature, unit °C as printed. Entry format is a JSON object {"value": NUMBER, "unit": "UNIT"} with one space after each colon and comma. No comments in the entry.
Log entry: {"value": 48, "unit": "°C"}
